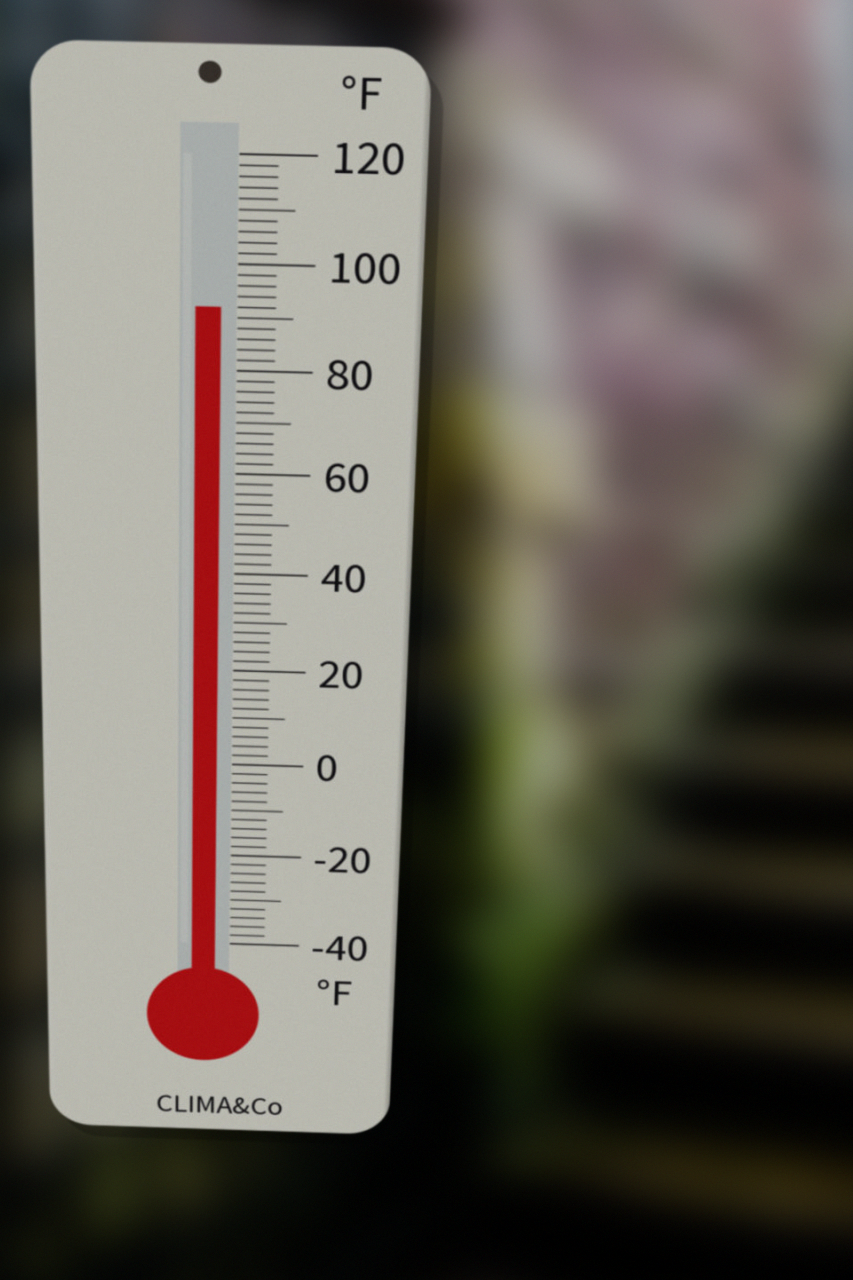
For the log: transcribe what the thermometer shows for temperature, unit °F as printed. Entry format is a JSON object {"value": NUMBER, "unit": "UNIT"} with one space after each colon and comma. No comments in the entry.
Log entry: {"value": 92, "unit": "°F"}
